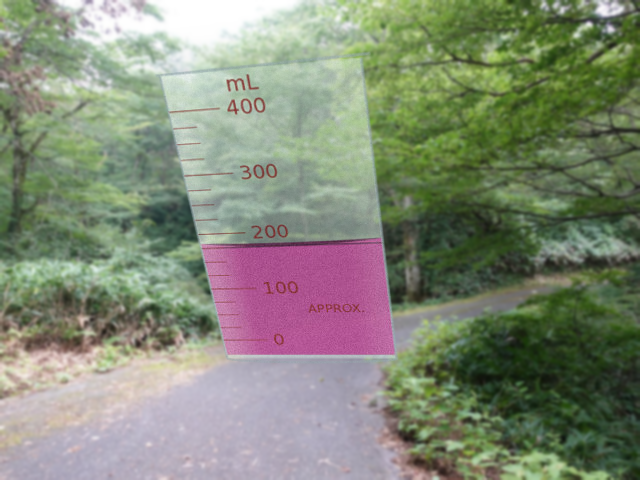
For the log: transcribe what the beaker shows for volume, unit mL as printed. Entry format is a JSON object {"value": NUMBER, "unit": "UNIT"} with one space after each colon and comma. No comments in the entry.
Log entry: {"value": 175, "unit": "mL"}
